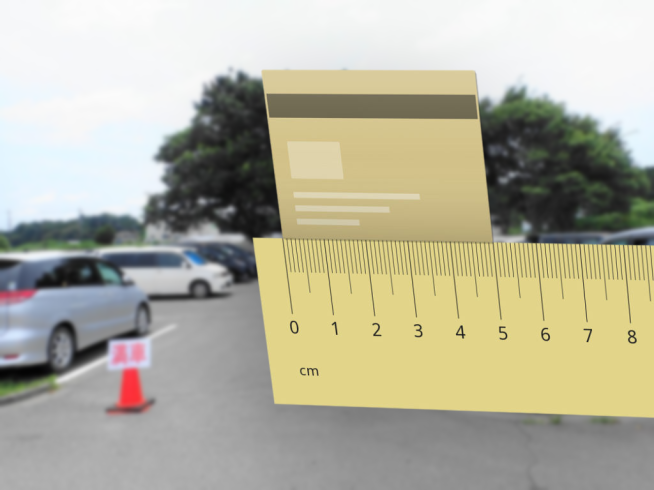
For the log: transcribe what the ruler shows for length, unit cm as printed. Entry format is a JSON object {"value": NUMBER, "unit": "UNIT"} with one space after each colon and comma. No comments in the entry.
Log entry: {"value": 5, "unit": "cm"}
